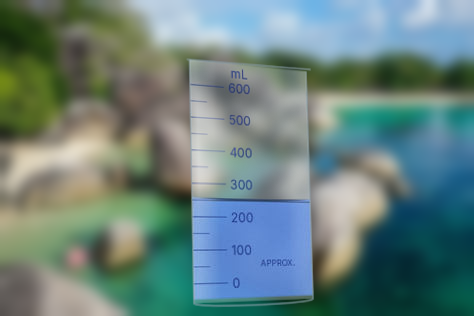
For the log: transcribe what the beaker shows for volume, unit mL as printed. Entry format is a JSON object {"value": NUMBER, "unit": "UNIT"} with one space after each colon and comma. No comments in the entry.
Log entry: {"value": 250, "unit": "mL"}
